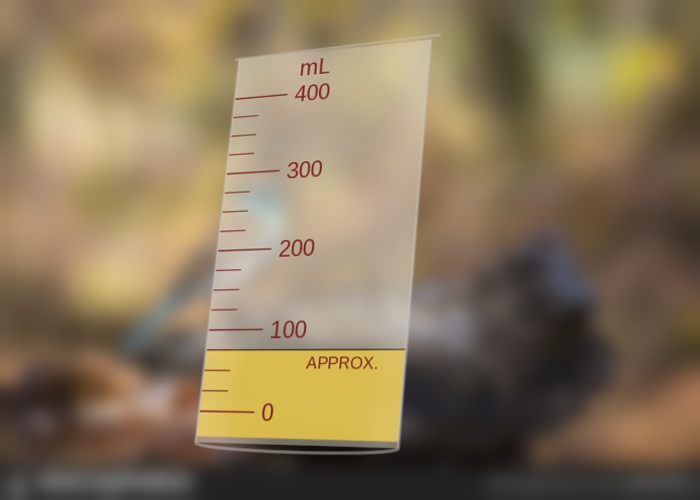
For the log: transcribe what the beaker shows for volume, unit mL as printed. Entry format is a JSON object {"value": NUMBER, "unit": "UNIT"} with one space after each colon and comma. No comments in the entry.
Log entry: {"value": 75, "unit": "mL"}
